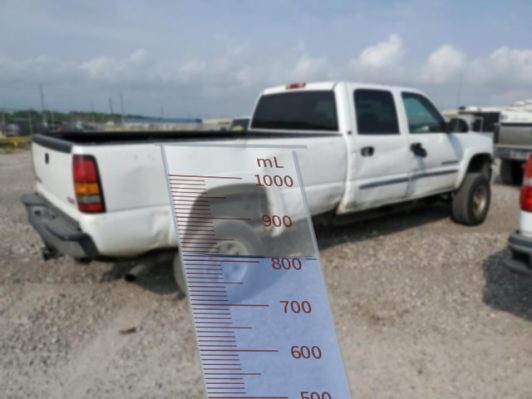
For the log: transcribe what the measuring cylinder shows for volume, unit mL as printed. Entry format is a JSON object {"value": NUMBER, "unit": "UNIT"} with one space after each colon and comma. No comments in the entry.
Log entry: {"value": 810, "unit": "mL"}
